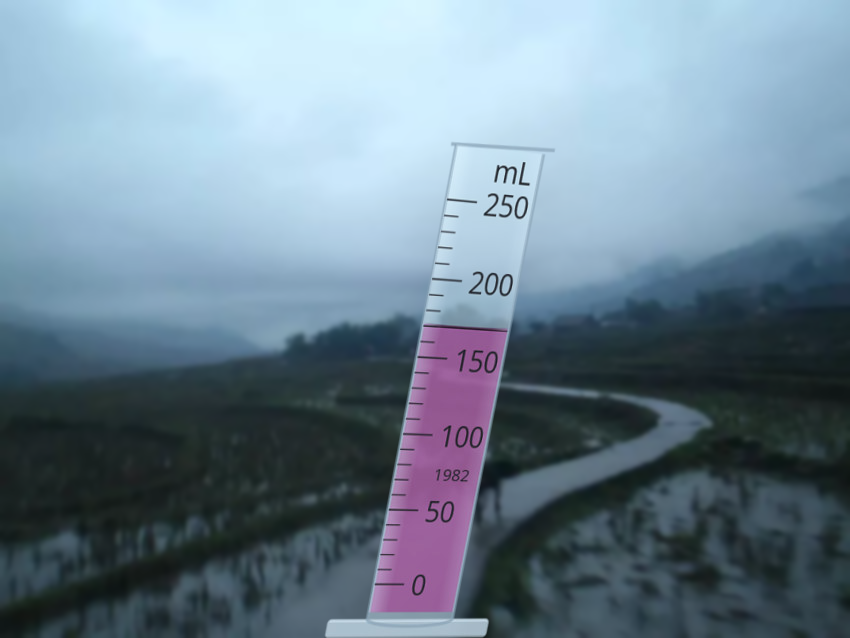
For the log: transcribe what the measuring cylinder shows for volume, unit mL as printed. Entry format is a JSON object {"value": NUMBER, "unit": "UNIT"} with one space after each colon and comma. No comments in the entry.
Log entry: {"value": 170, "unit": "mL"}
